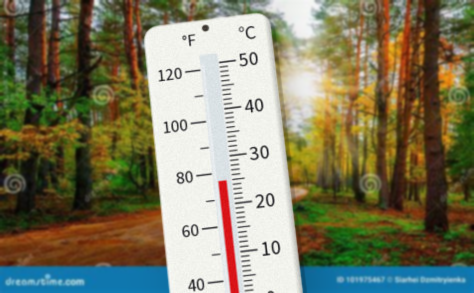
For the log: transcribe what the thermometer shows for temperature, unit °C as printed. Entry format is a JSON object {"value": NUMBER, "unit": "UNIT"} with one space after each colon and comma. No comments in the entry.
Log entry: {"value": 25, "unit": "°C"}
